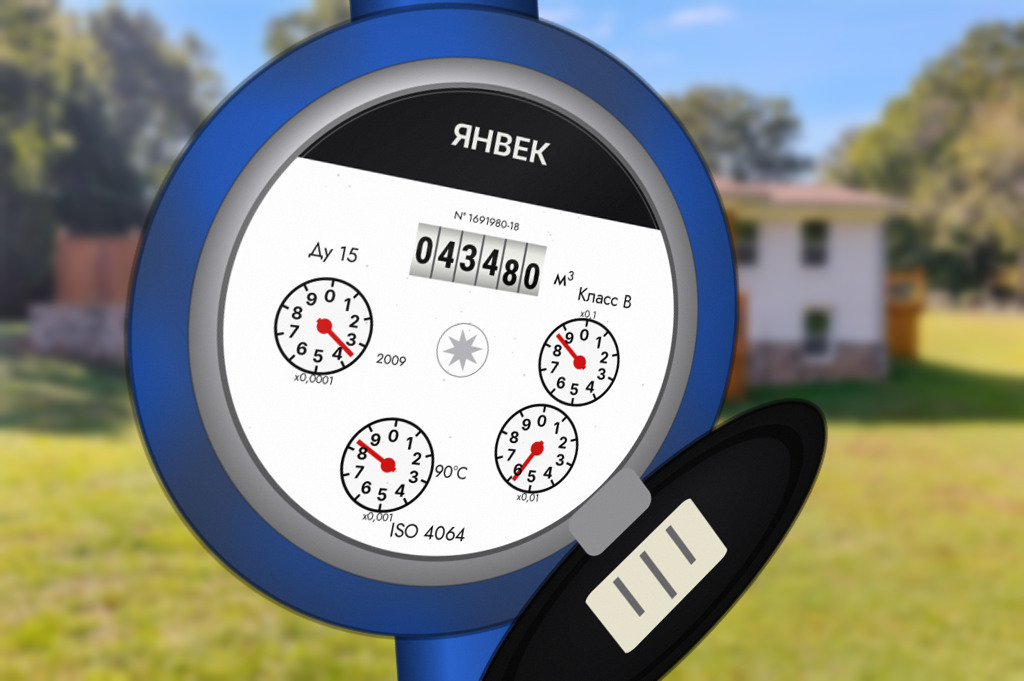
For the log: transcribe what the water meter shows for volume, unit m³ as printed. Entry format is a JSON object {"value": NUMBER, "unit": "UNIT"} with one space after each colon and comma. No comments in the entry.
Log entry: {"value": 43479.8583, "unit": "m³"}
